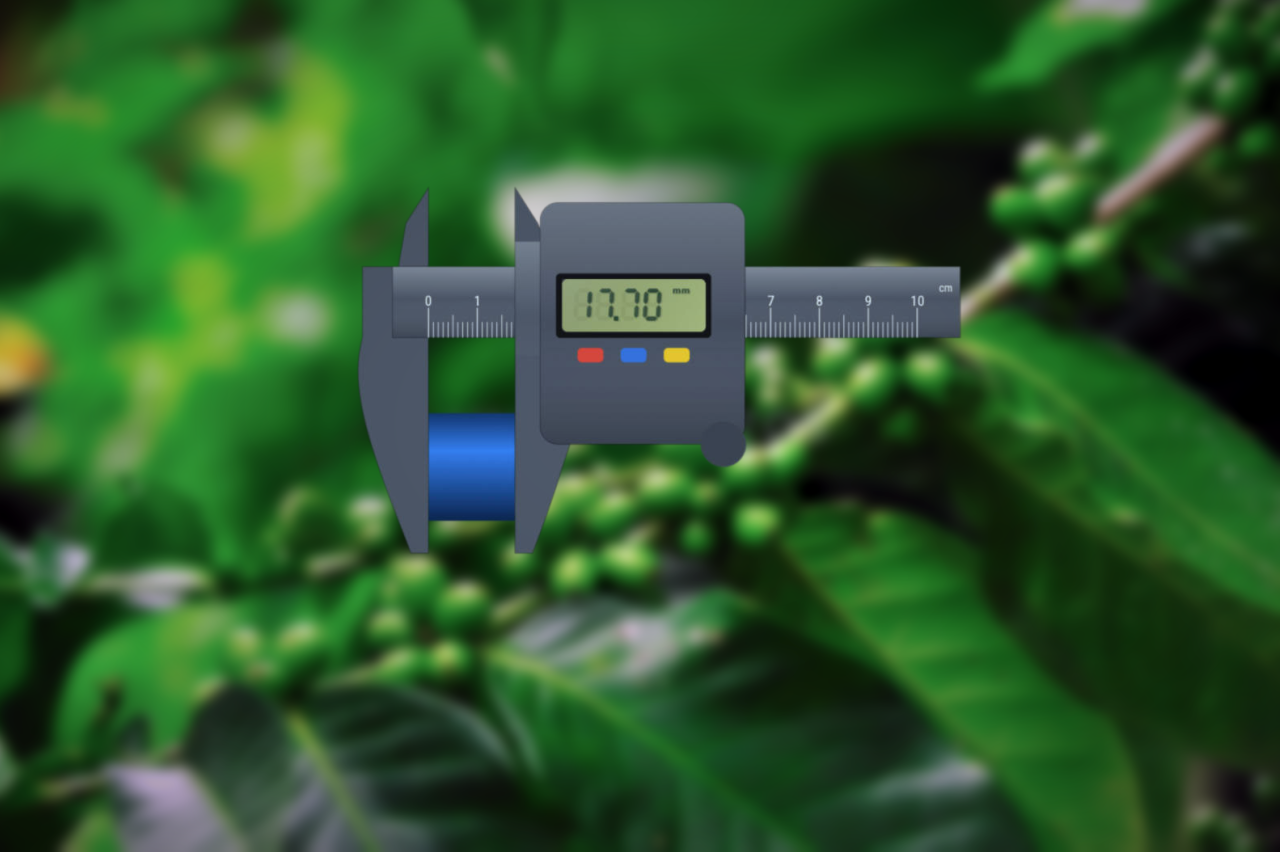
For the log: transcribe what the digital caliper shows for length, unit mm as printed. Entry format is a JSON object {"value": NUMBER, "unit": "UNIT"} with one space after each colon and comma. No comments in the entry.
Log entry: {"value": 17.70, "unit": "mm"}
